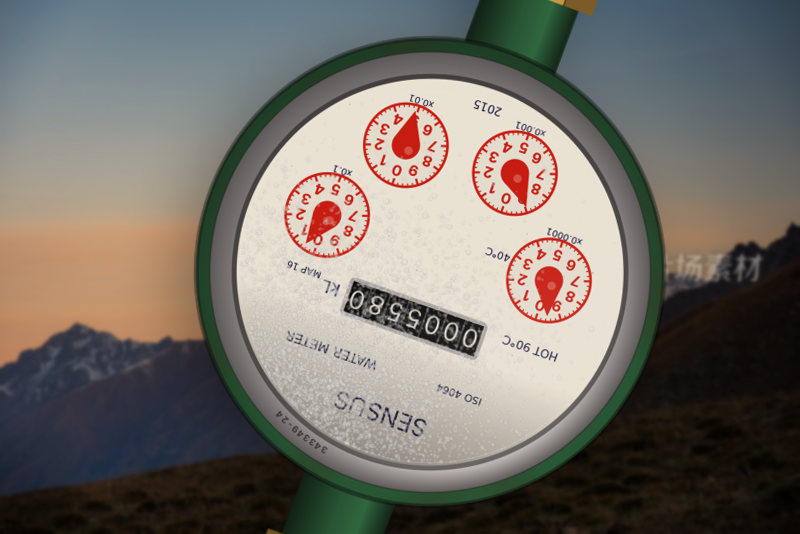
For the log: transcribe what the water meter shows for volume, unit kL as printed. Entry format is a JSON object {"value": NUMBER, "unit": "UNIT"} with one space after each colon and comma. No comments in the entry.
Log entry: {"value": 5580.0489, "unit": "kL"}
